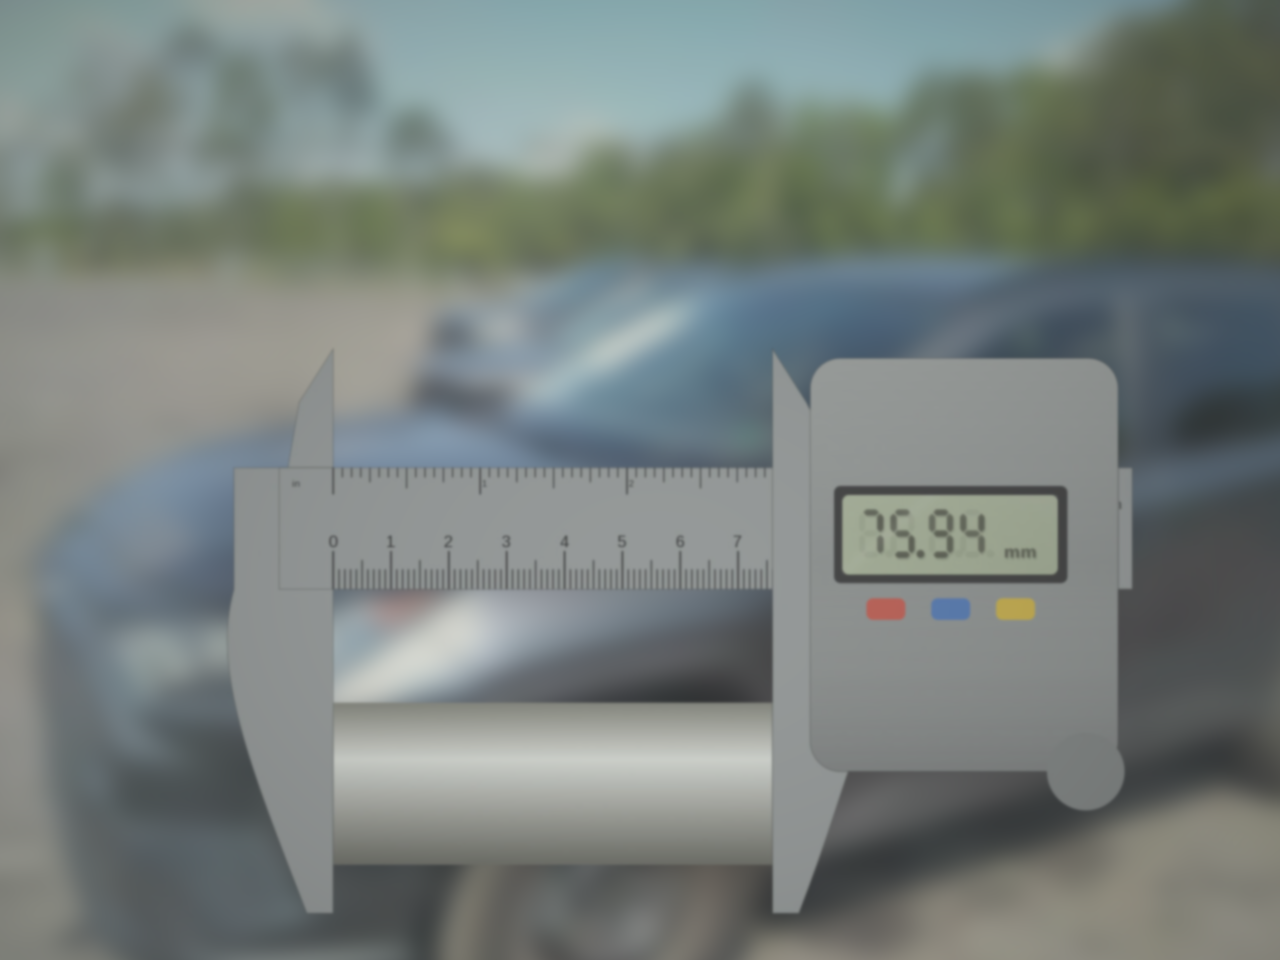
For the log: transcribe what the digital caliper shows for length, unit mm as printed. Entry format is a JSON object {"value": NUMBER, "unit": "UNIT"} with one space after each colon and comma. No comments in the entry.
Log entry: {"value": 75.94, "unit": "mm"}
